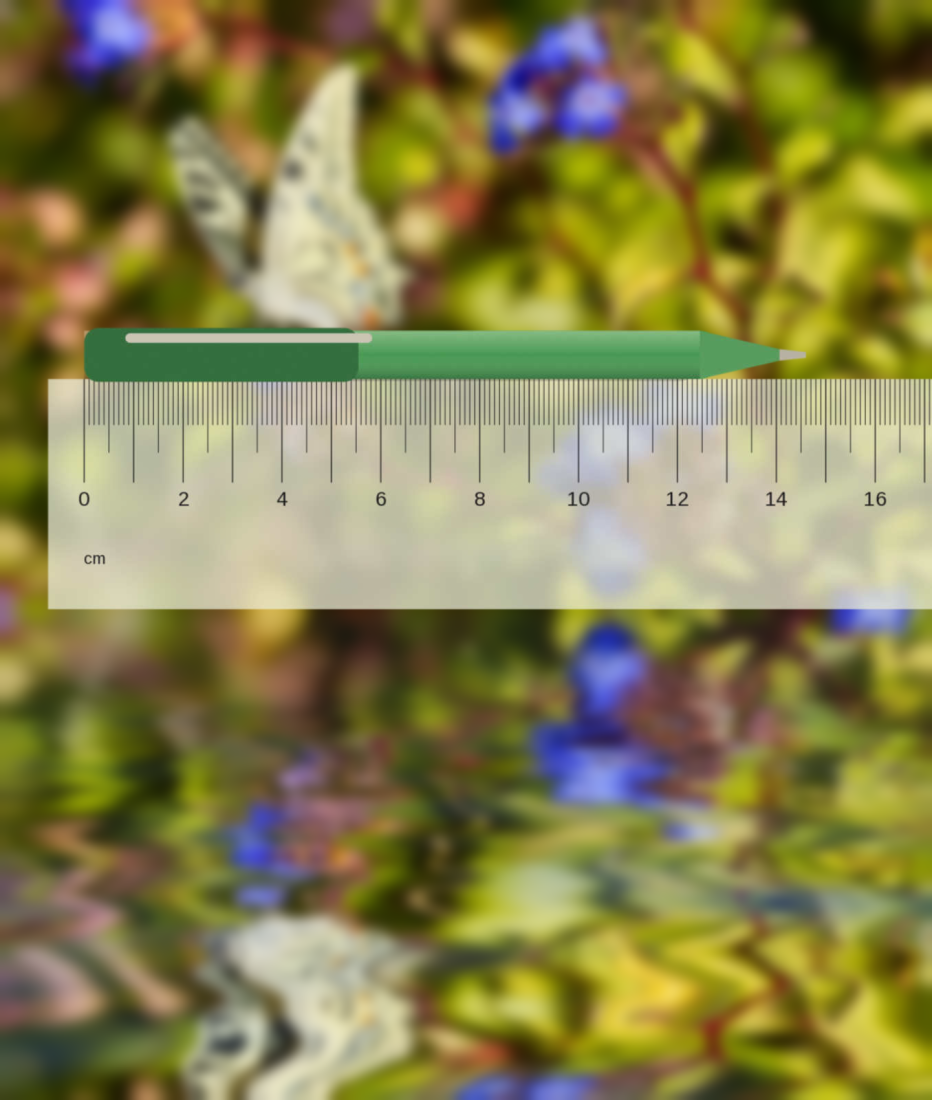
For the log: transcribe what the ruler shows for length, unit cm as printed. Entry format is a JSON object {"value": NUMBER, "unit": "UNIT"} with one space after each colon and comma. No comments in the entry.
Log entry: {"value": 14.6, "unit": "cm"}
